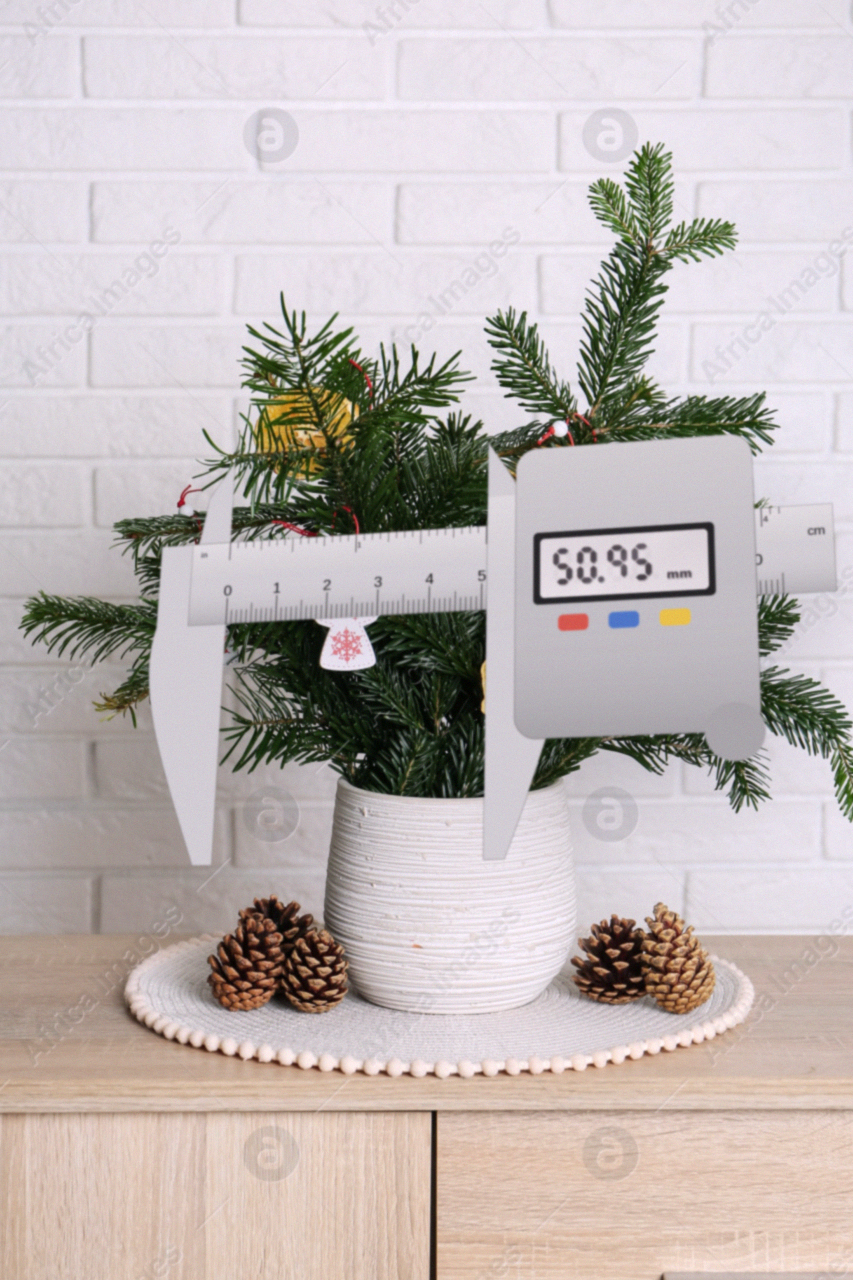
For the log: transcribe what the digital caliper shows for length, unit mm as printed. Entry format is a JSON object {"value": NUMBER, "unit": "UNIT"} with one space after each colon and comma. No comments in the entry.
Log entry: {"value": 50.95, "unit": "mm"}
